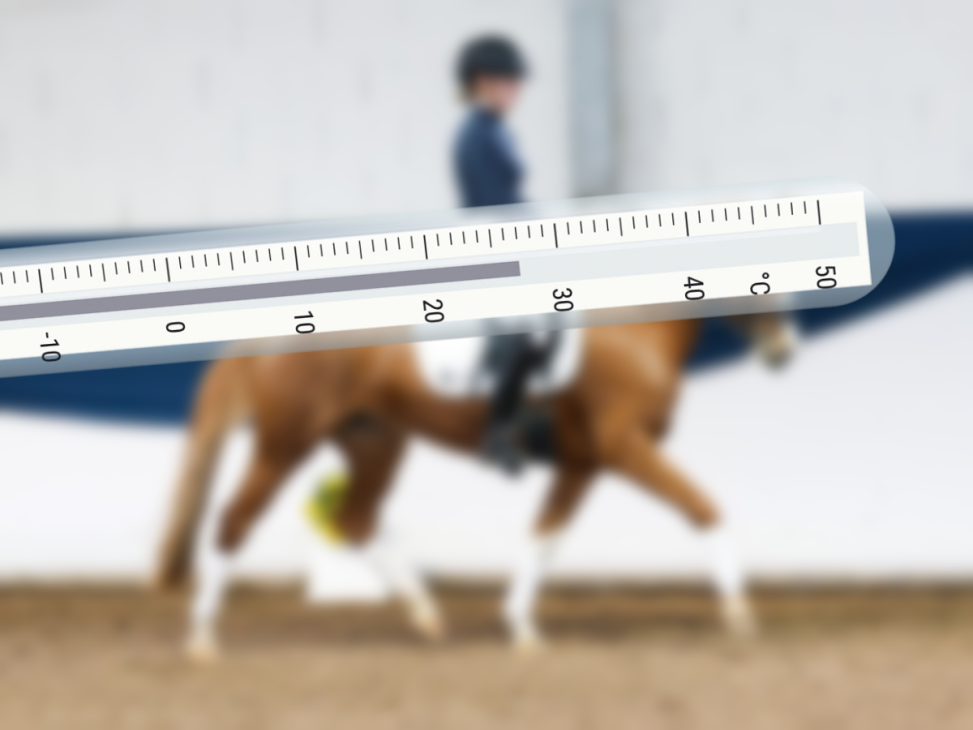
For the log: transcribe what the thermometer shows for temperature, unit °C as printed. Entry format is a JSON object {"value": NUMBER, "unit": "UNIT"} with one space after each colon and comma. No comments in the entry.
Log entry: {"value": 27, "unit": "°C"}
